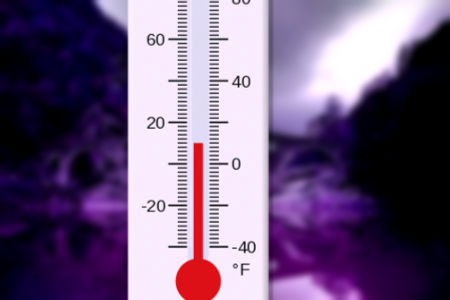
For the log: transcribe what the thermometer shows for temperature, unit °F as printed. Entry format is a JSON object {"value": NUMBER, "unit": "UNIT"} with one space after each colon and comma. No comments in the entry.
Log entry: {"value": 10, "unit": "°F"}
